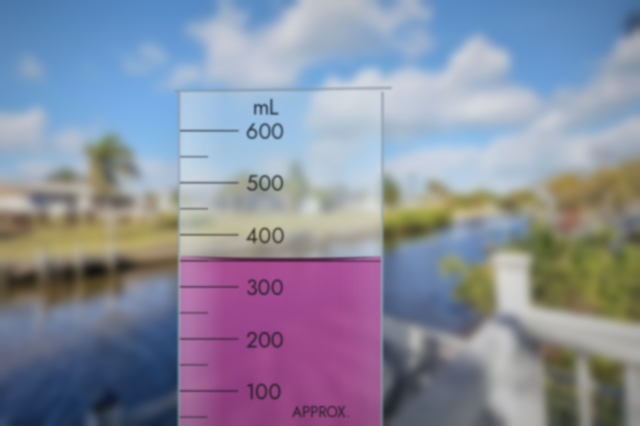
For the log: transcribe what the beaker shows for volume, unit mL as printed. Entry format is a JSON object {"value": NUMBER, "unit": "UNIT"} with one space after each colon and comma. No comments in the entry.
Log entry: {"value": 350, "unit": "mL"}
